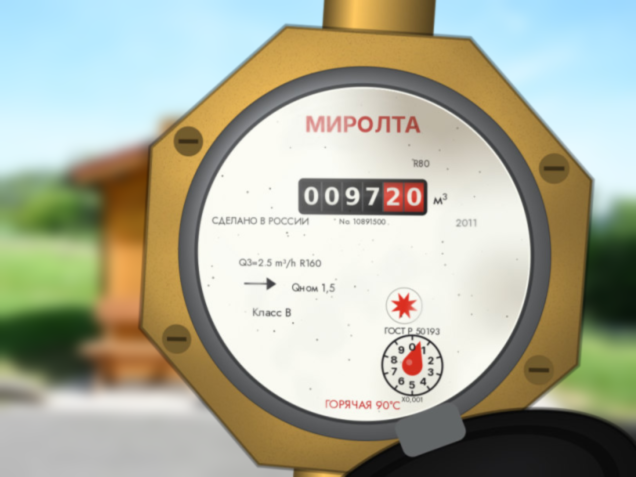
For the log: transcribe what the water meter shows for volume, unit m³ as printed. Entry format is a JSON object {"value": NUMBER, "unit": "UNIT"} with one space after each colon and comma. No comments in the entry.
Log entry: {"value": 97.200, "unit": "m³"}
